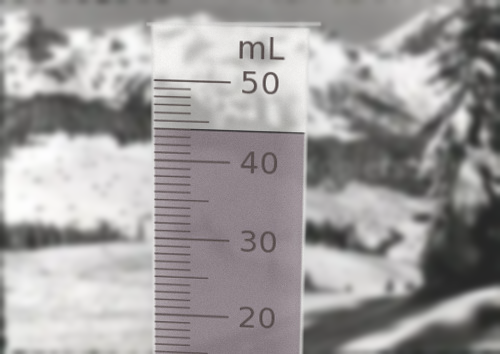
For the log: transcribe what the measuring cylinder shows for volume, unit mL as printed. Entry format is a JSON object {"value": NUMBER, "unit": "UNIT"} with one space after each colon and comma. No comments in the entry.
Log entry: {"value": 44, "unit": "mL"}
